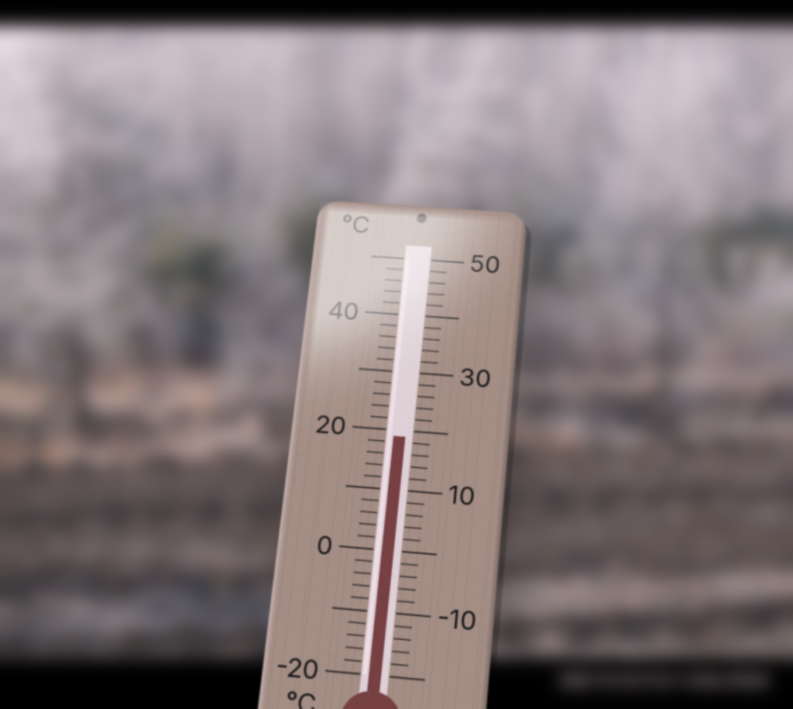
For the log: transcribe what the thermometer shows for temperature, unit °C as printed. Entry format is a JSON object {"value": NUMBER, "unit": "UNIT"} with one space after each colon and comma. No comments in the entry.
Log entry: {"value": 19, "unit": "°C"}
